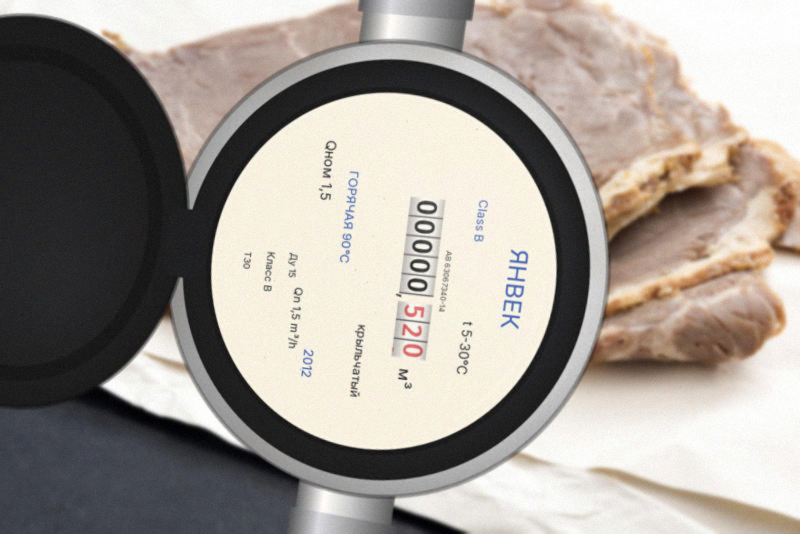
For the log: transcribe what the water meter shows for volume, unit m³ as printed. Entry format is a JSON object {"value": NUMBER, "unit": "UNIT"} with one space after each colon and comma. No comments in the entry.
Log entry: {"value": 0.520, "unit": "m³"}
